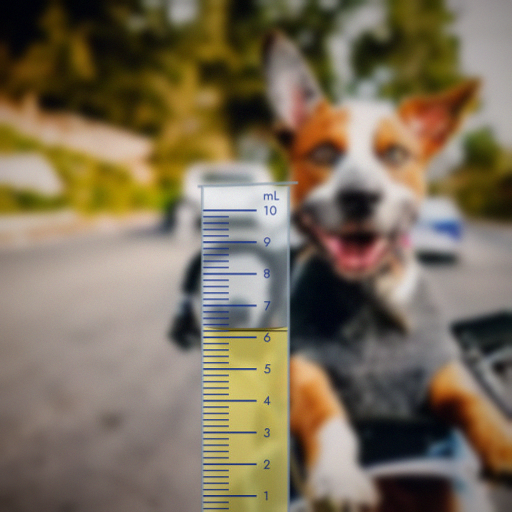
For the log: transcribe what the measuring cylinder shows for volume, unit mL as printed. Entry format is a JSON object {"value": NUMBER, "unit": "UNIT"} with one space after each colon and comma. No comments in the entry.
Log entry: {"value": 6.2, "unit": "mL"}
